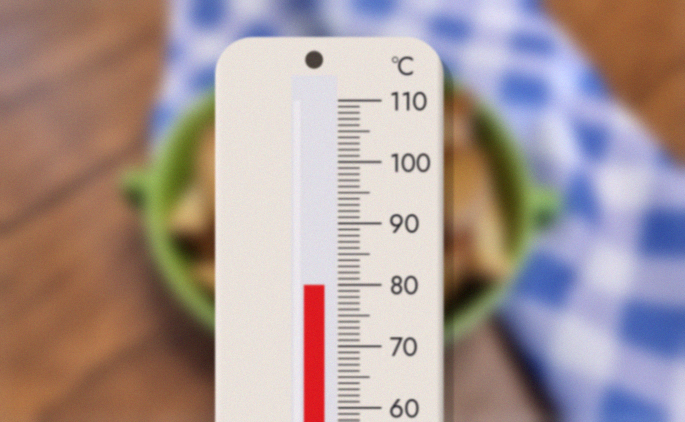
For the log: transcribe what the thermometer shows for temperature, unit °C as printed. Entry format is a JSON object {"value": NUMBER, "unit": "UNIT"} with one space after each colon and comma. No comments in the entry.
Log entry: {"value": 80, "unit": "°C"}
